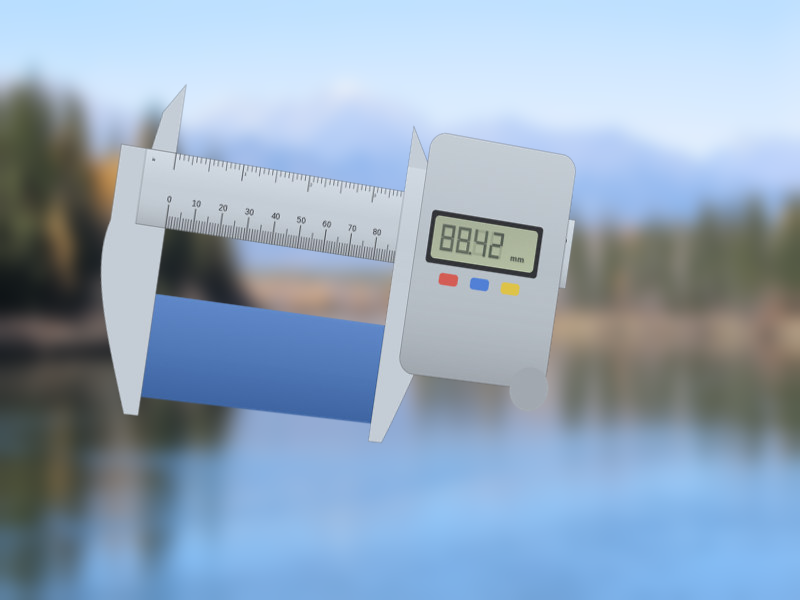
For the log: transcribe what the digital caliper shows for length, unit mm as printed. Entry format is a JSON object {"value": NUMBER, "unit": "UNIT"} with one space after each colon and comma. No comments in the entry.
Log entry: {"value": 88.42, "unit": "mm"}
